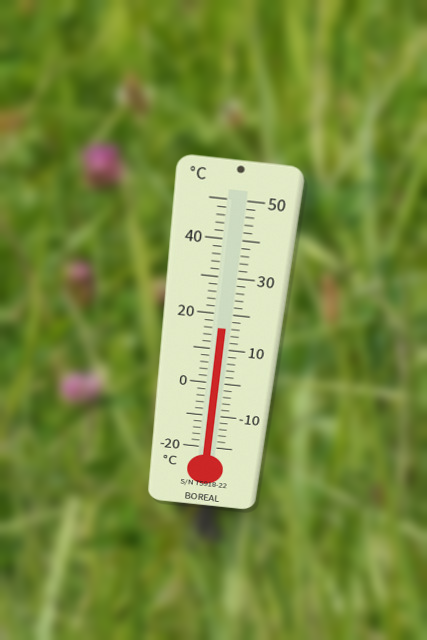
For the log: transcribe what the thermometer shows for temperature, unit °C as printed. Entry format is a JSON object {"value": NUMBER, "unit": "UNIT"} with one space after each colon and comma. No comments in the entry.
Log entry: {"value": 16, "unit": "°C"}
